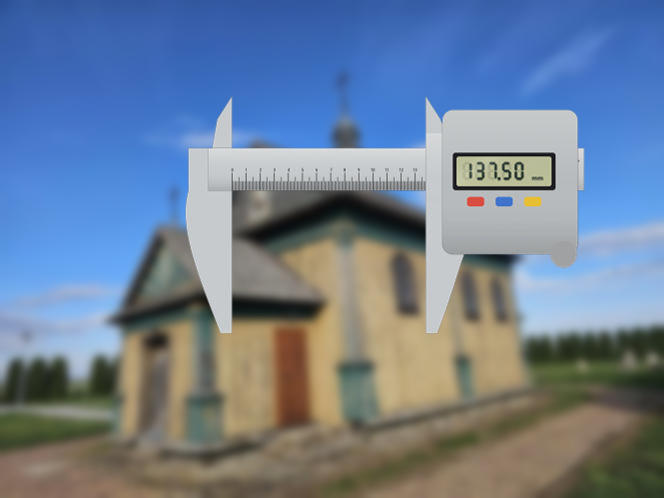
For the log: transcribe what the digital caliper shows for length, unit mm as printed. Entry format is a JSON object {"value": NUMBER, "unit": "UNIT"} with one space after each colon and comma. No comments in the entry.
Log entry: {"value": 137.50, "unit": "mm"}
